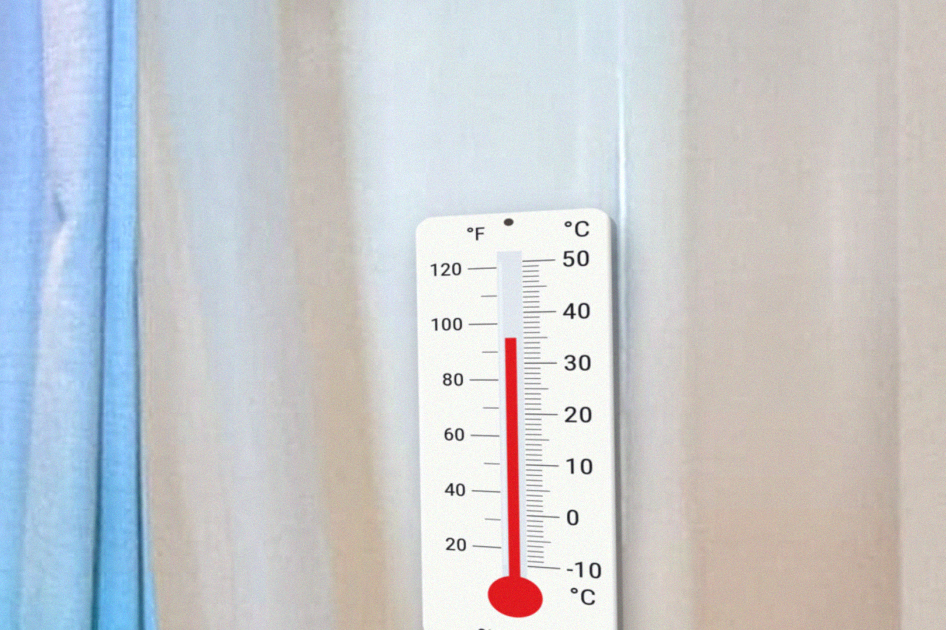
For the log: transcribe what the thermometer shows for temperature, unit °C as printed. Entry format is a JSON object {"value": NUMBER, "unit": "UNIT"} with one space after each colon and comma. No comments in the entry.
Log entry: {"value": 35, "unit": "°C"}
